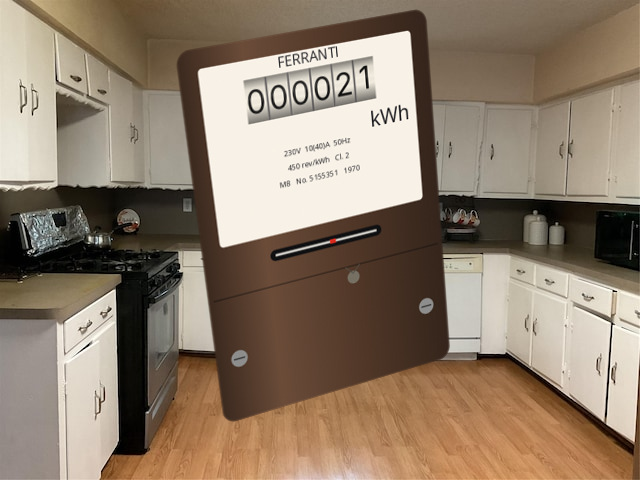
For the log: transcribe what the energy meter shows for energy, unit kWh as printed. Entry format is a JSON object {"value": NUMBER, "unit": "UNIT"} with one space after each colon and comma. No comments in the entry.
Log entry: {"value": 21, "unit": "kWh"}
